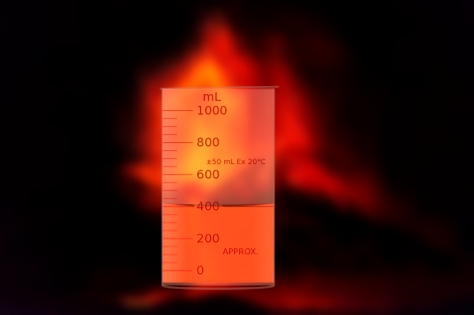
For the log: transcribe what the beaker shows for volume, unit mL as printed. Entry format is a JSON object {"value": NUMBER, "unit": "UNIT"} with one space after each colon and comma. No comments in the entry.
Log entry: {"value": 400, "unit": "mL"}
